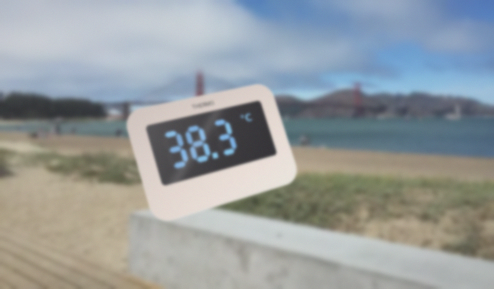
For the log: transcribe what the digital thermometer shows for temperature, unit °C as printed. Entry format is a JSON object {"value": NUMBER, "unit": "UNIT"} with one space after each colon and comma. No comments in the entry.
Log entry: {"value": 38.3, "unit": "°C"}
